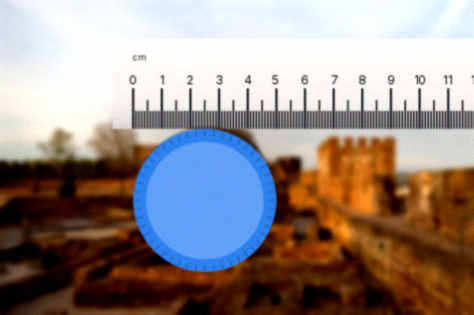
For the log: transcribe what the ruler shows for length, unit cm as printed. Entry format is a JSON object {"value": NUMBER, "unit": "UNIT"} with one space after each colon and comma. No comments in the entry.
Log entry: {"value": 5, "unit": "cm"}
